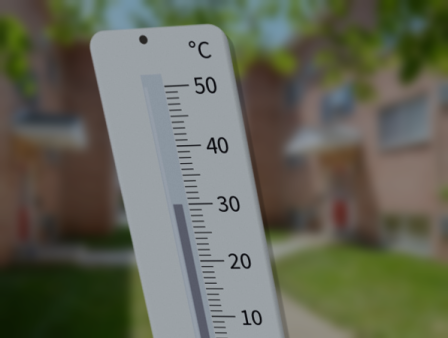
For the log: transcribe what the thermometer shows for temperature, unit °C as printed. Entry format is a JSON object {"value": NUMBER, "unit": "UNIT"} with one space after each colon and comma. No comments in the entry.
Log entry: {"value": 30, "unit": "°C"}
